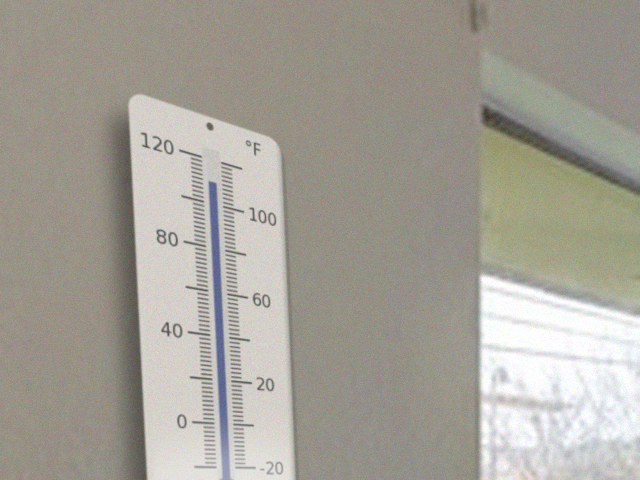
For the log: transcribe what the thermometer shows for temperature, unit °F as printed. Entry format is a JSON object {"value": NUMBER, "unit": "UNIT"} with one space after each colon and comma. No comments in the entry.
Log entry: {"value": 110, "unit": "°F"}
